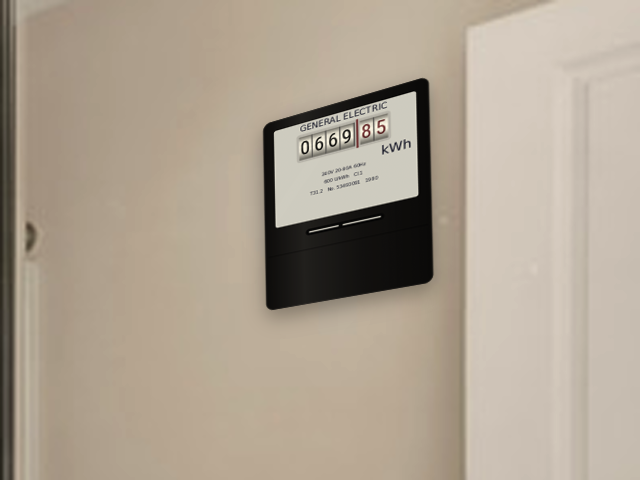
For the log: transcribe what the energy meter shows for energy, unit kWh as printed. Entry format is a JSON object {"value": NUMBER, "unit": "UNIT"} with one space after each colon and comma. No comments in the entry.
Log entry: {"value": 669.85, "unit": "kWh"}
